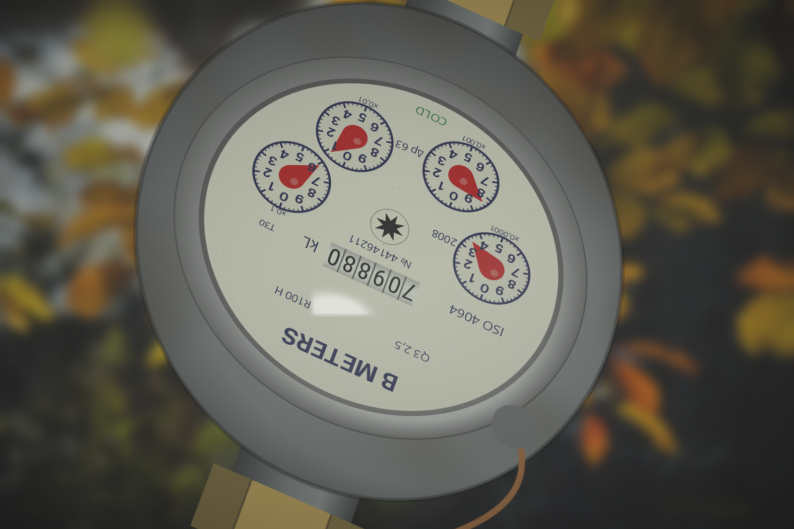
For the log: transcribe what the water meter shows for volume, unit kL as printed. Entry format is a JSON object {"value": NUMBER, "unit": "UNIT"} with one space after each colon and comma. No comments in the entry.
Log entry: {"value": 709880.6083, "unit": "kL"}
